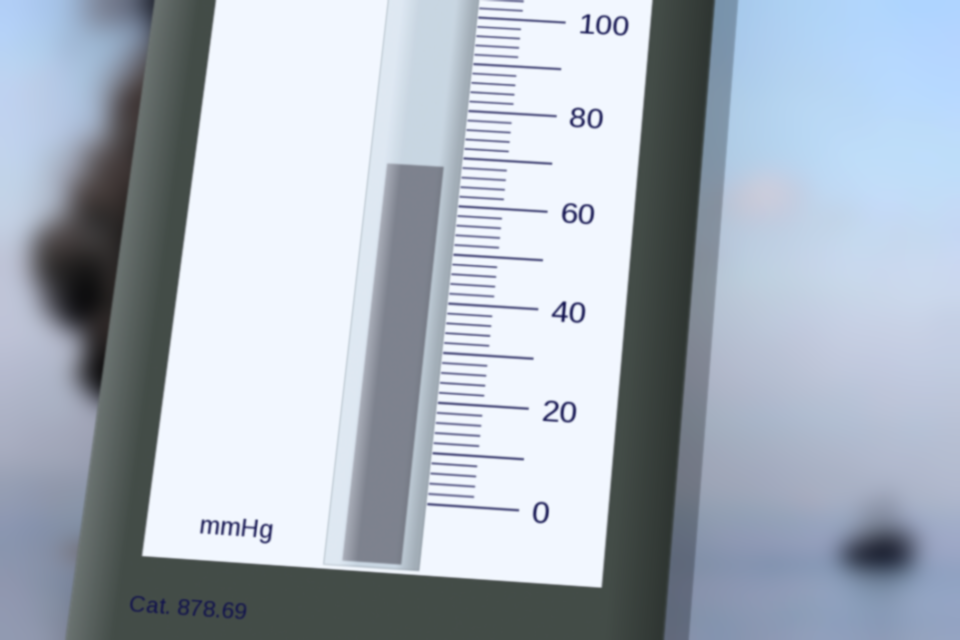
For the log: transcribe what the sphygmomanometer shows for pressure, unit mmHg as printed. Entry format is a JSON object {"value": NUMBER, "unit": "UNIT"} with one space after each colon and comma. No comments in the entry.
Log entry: {"value": 68, "unit": "mmHg"}
